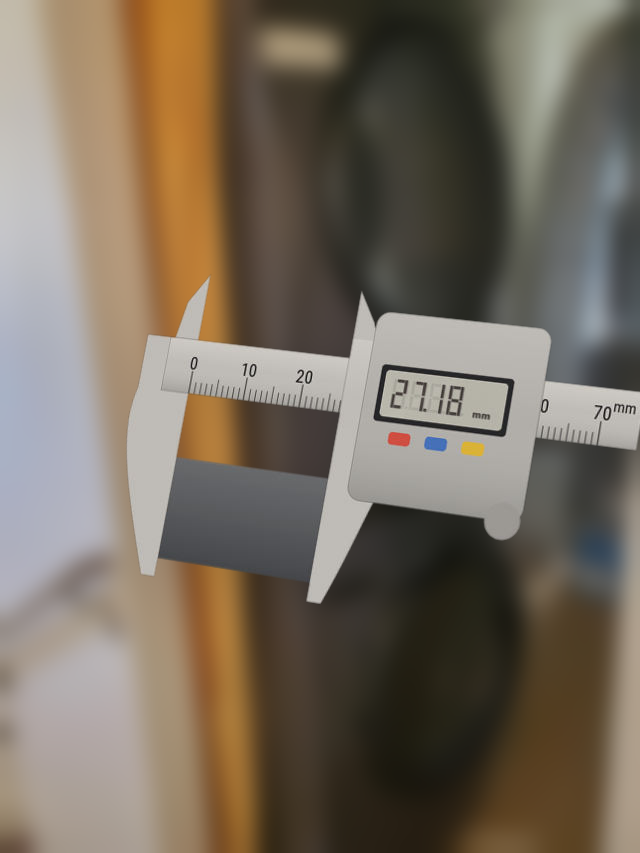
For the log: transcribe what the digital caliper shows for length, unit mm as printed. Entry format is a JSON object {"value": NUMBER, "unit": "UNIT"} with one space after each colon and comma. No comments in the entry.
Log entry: {"value": 27.18, "unit": "mm"}
